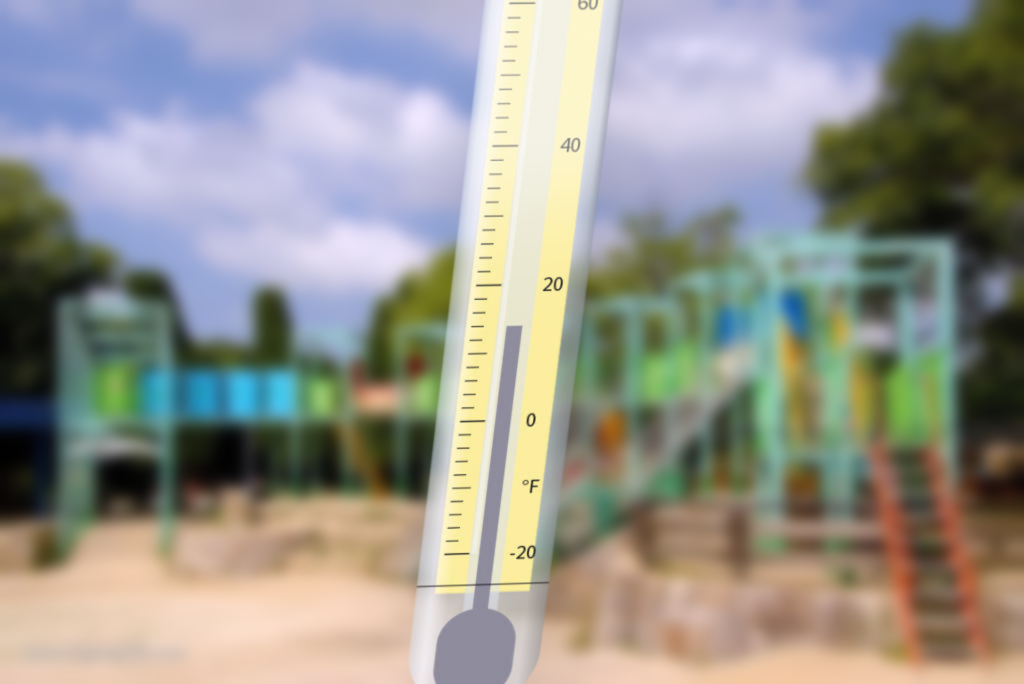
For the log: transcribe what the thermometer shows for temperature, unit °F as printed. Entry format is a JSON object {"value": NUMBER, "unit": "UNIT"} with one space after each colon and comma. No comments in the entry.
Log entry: {"value": 14, "unit": "°F"}
